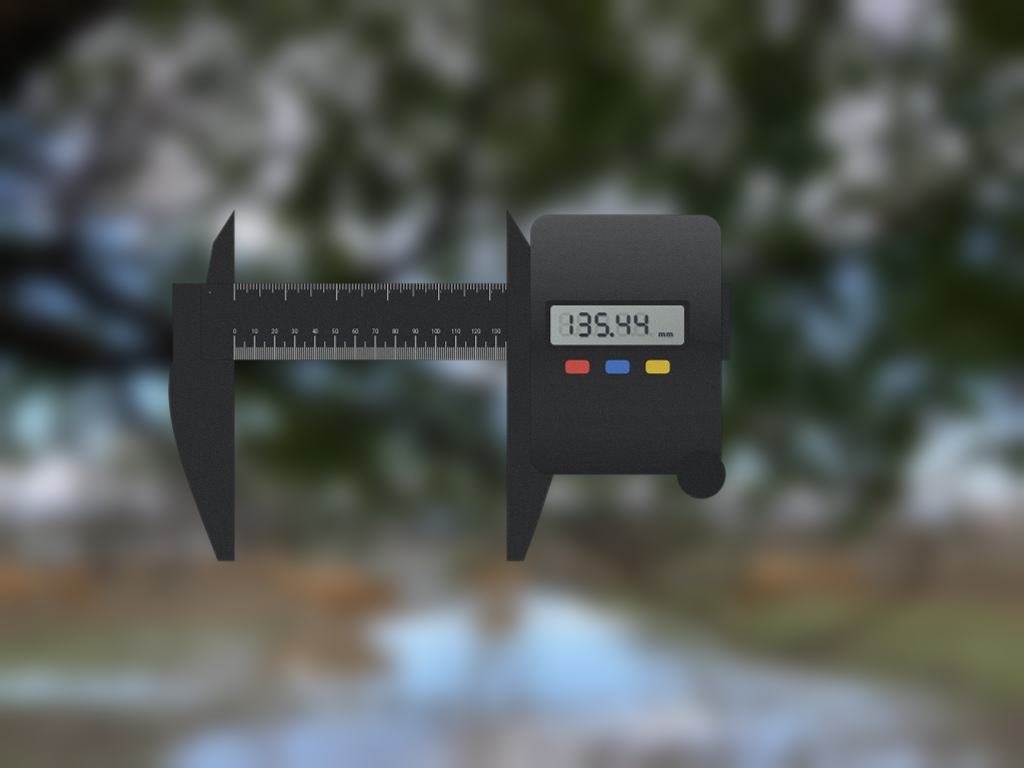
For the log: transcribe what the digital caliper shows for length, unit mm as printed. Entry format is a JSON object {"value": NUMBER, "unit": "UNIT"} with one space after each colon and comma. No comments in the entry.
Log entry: {"value": 135.44, "unit": "mm"}
